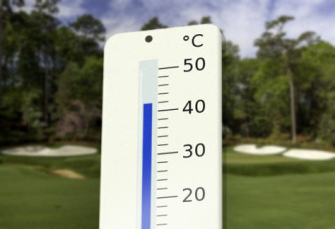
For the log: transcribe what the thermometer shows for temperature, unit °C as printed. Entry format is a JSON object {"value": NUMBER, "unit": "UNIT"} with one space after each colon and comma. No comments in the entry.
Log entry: {"value": 42, "unit": "°C"}
